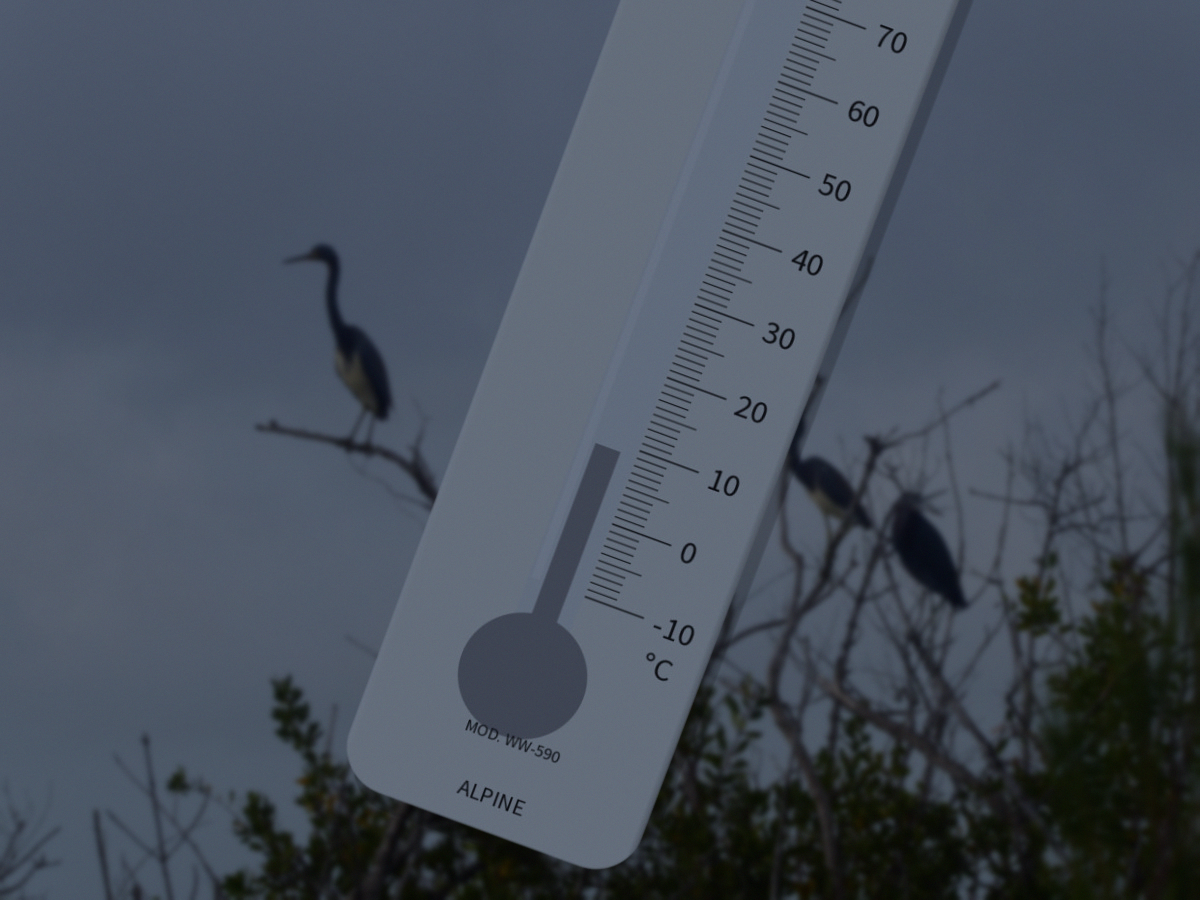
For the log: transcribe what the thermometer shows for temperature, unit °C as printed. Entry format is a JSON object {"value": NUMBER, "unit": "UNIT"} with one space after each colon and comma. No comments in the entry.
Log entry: {"value": 9, "unit": "°C"}
